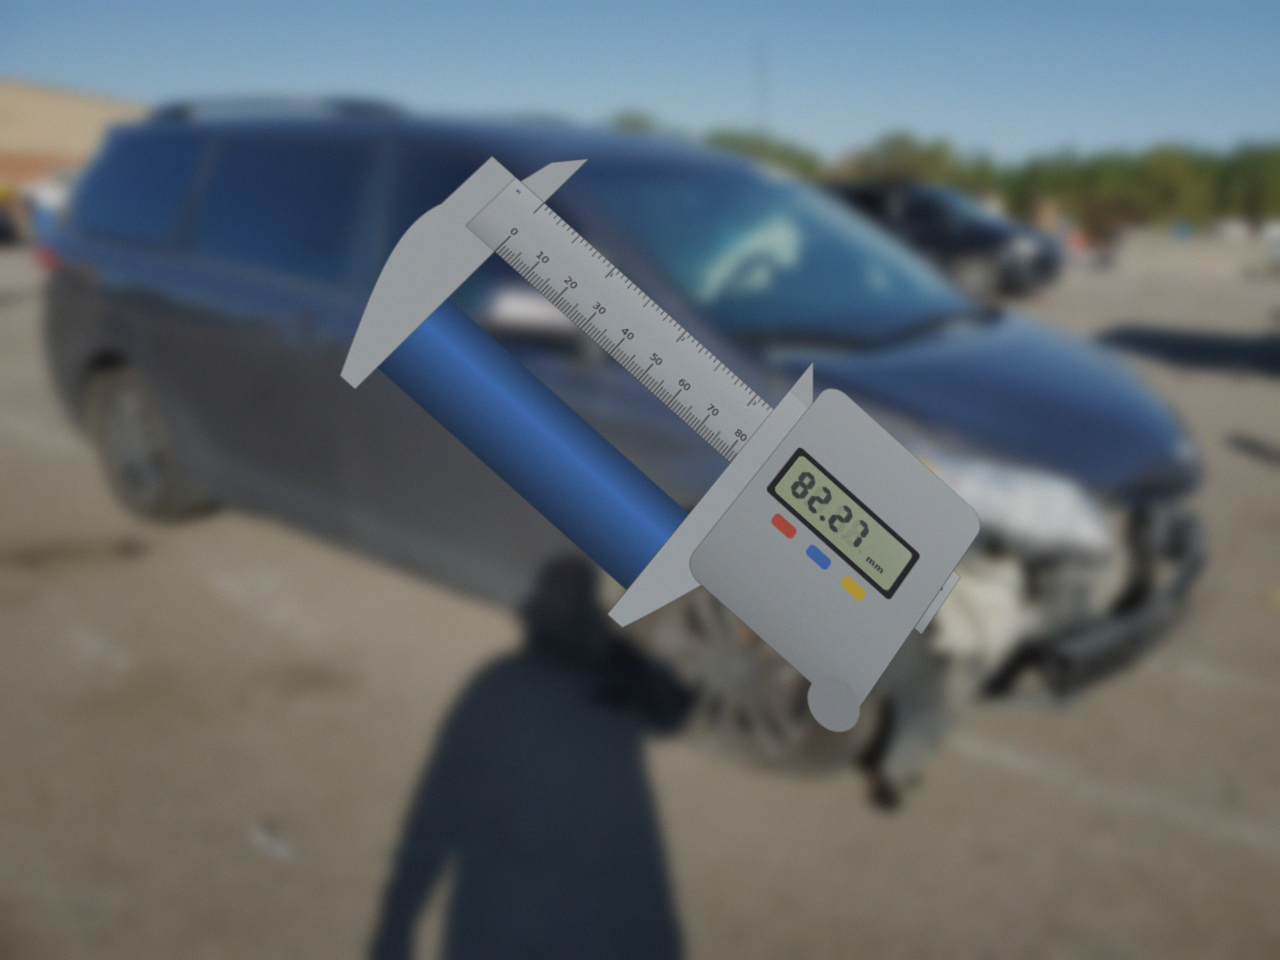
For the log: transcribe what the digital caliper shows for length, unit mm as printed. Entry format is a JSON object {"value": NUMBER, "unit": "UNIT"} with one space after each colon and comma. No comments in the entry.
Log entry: {"value": 82.27, "unit": "mm"}
